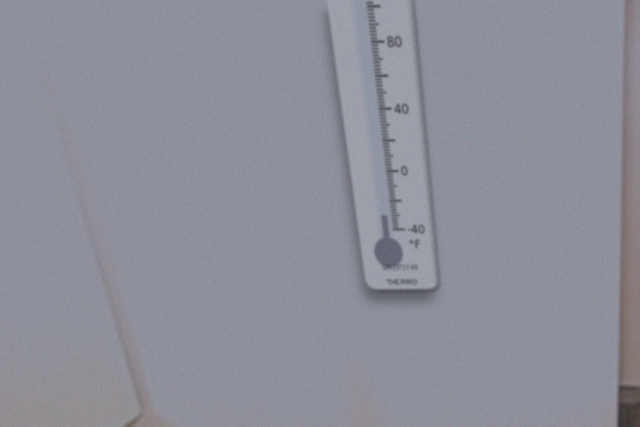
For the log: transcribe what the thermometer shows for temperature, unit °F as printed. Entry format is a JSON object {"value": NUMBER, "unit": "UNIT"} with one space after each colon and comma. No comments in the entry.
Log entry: {"value": -30, "unit": "°F"}
